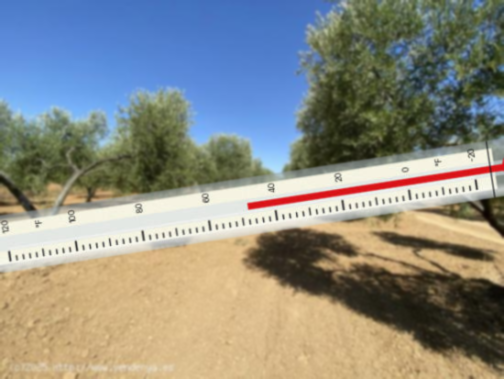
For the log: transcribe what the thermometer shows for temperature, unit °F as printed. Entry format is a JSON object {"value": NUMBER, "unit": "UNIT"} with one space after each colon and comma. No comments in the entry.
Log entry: {"value": 48, "unit": "°F"}
